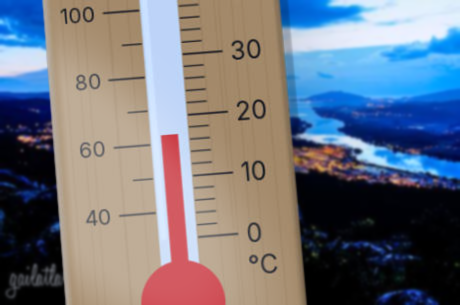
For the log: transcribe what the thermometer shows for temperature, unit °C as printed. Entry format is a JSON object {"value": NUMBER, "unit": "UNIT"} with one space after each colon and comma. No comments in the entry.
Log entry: {"value": 17, "unit": "°C"}
